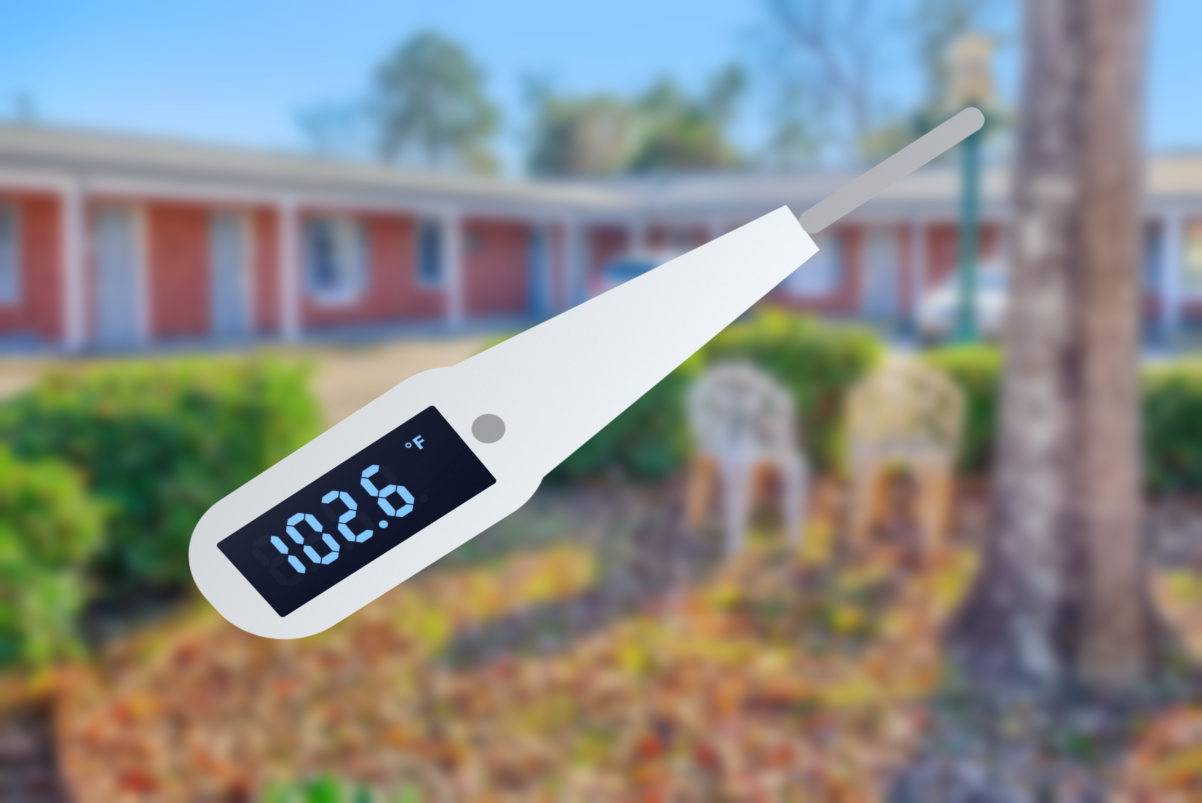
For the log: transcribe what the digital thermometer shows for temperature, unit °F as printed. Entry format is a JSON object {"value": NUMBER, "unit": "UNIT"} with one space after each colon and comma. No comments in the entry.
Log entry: {"value": 102.6, "unit": "°F"}
